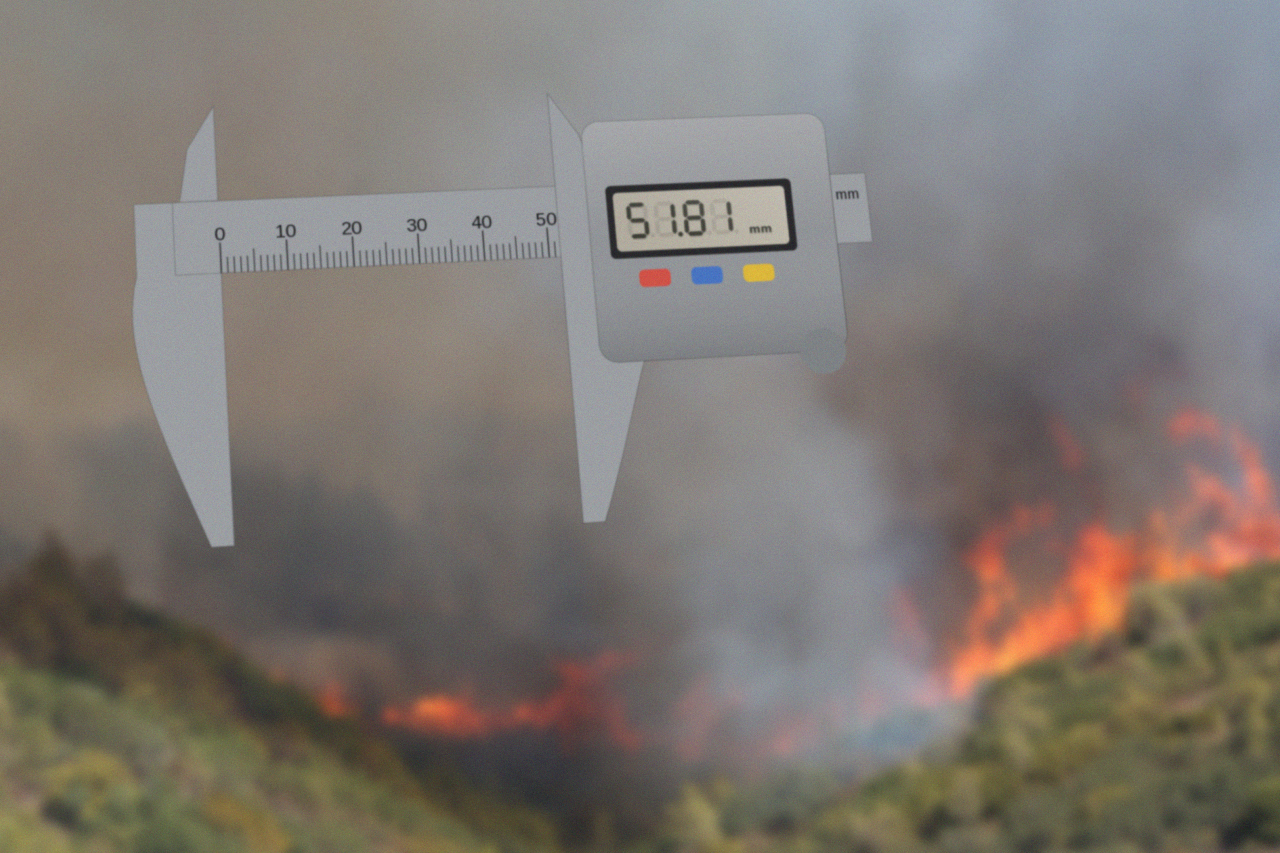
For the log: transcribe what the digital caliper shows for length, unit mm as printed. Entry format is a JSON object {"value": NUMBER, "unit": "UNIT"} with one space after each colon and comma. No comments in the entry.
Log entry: {"value": 51.81, "unit": "mm"}
